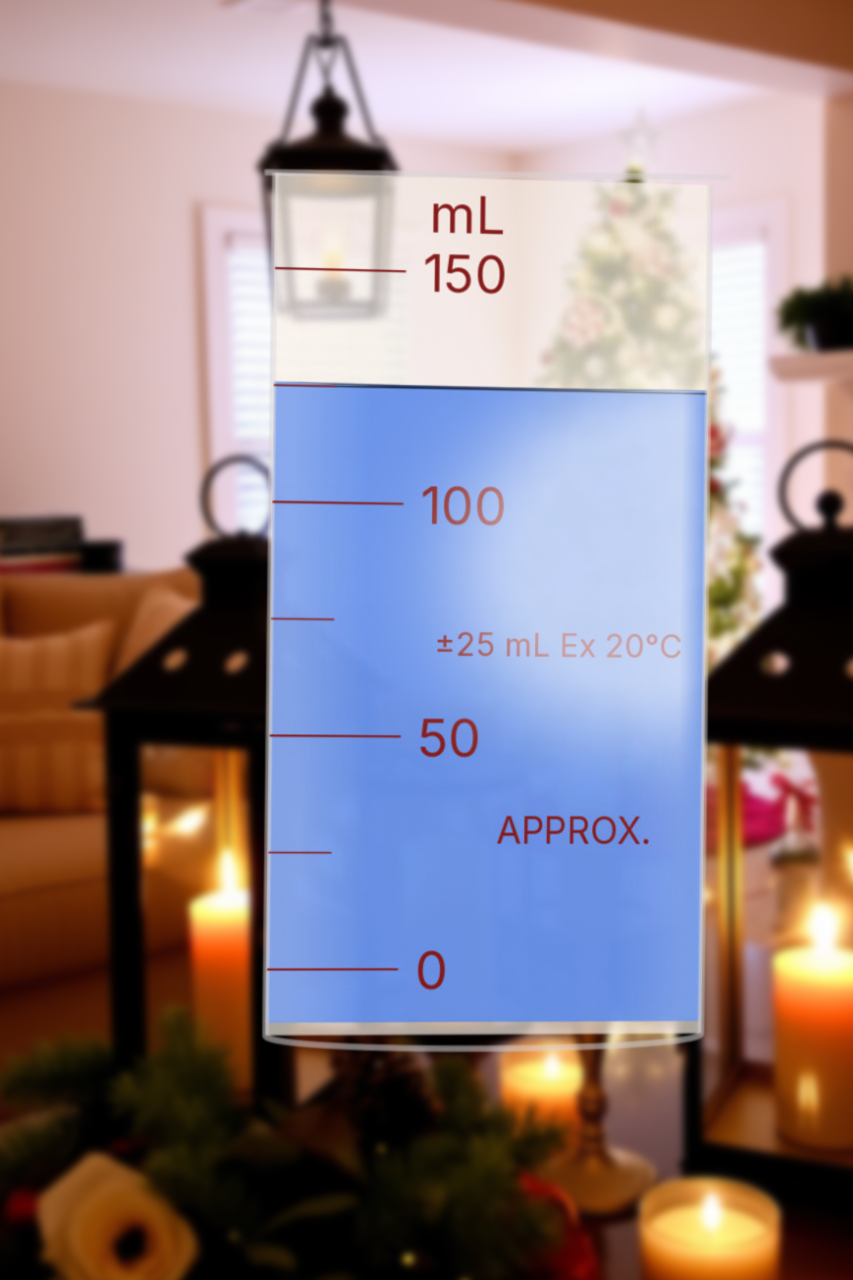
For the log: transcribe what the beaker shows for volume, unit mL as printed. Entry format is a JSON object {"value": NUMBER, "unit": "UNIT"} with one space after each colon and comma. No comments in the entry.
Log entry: {"value": 125, "unit": "mL"}
